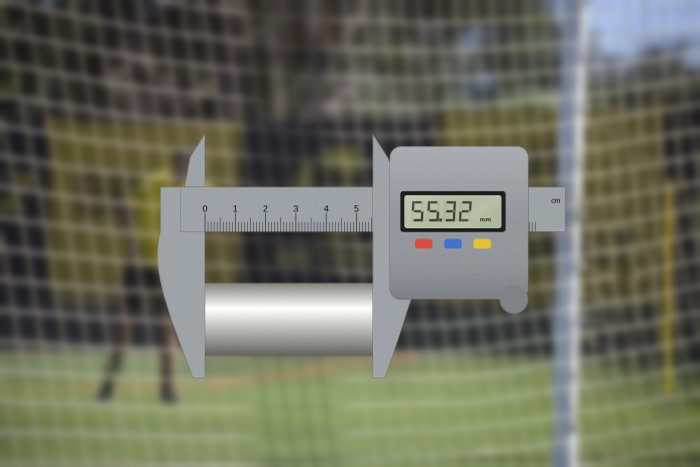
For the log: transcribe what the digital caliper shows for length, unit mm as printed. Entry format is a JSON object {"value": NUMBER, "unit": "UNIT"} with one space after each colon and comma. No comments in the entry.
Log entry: {"value": 55.32, "unit": "mm"}
